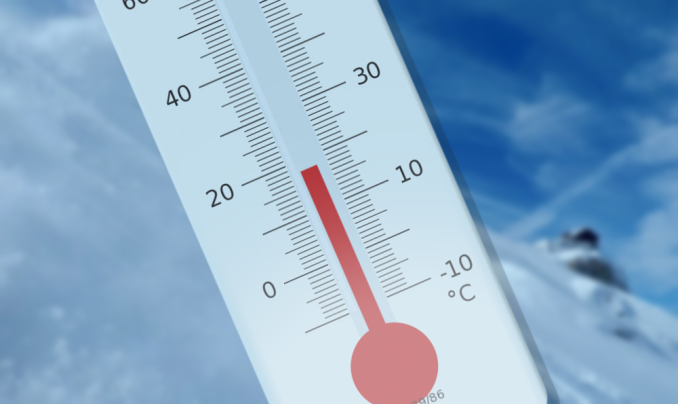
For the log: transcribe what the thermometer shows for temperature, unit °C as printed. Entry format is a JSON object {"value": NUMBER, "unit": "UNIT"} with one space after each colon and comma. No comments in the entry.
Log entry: {"value": 18, "unit": "°C"}
